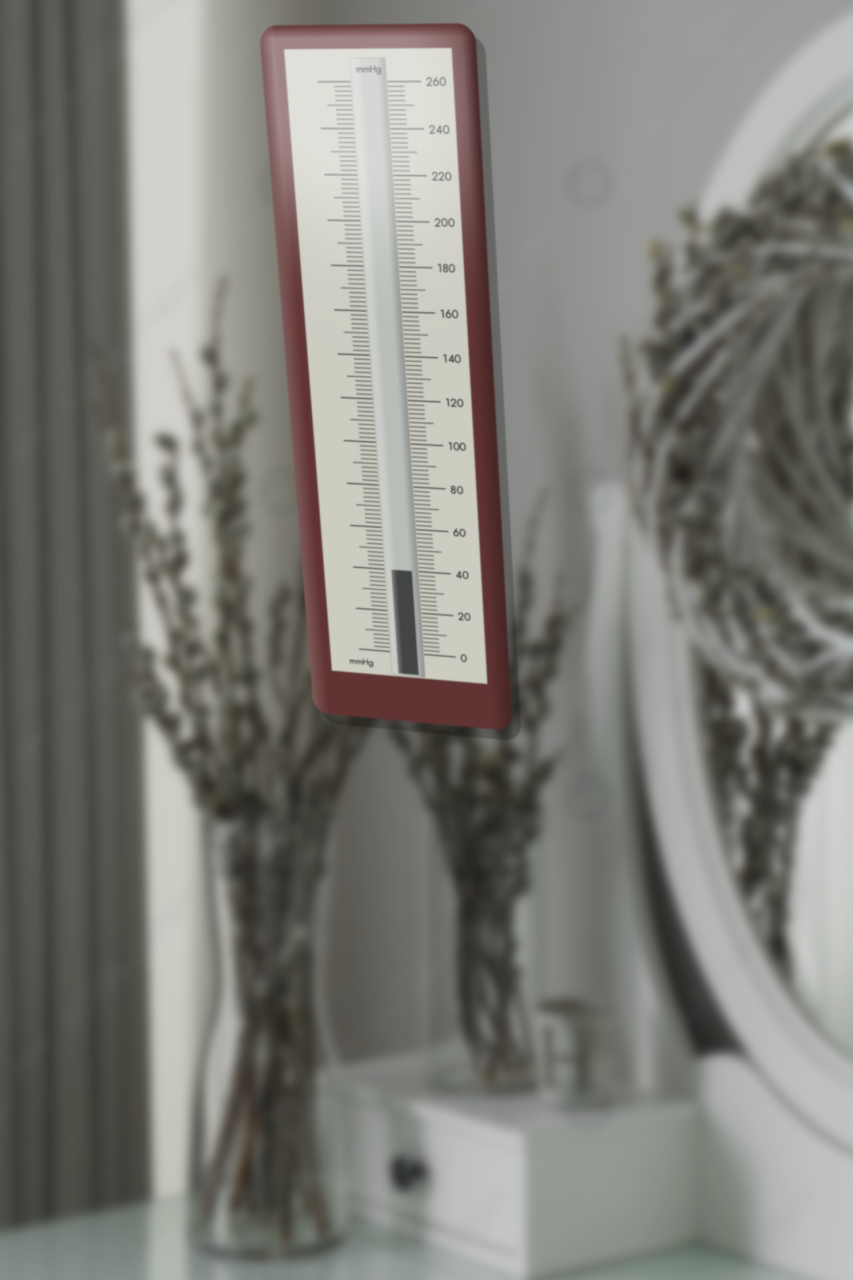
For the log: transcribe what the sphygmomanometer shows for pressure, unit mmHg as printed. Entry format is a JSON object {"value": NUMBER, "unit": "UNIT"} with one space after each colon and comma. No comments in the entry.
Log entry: {"value": 40, "unit": "mmHg"}
